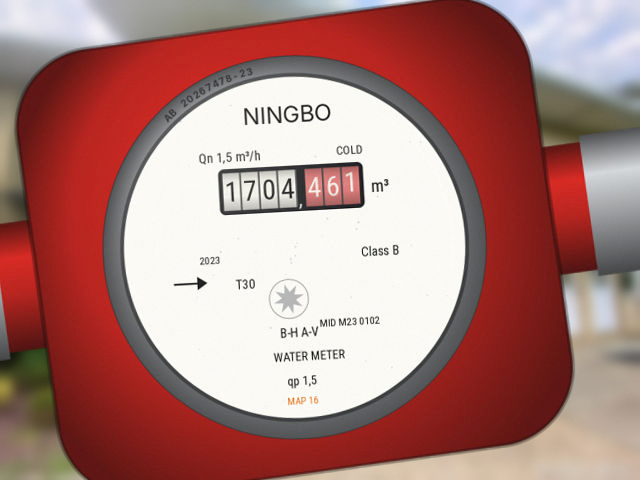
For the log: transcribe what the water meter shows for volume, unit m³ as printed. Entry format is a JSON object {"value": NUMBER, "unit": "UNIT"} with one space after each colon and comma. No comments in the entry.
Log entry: {"value": 1704.461, "unit": "m³"}
